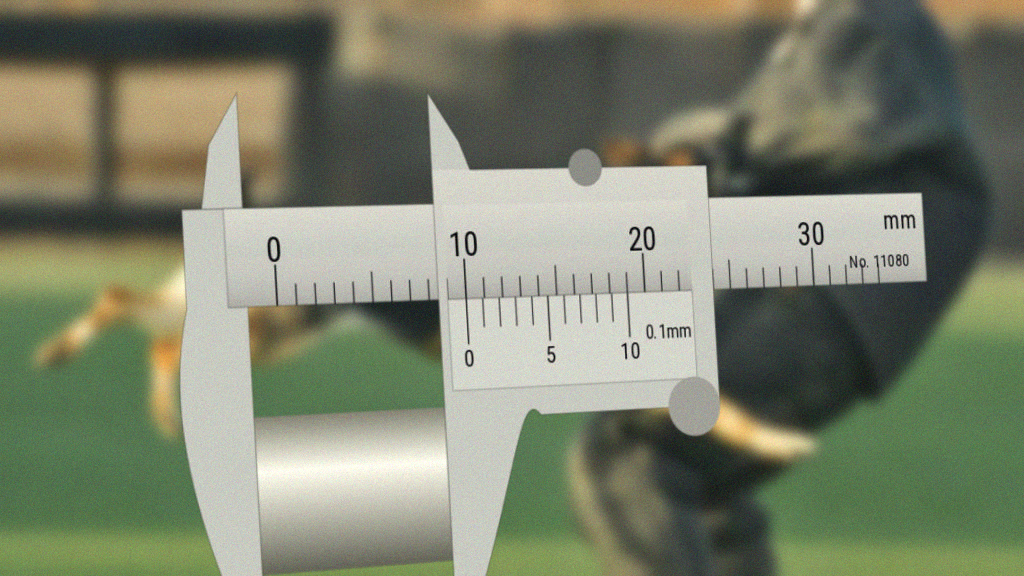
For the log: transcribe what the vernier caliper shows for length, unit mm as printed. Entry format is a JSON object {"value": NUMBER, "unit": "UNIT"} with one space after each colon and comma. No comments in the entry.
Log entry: {"value": 10.0, "unit": "mm"}
